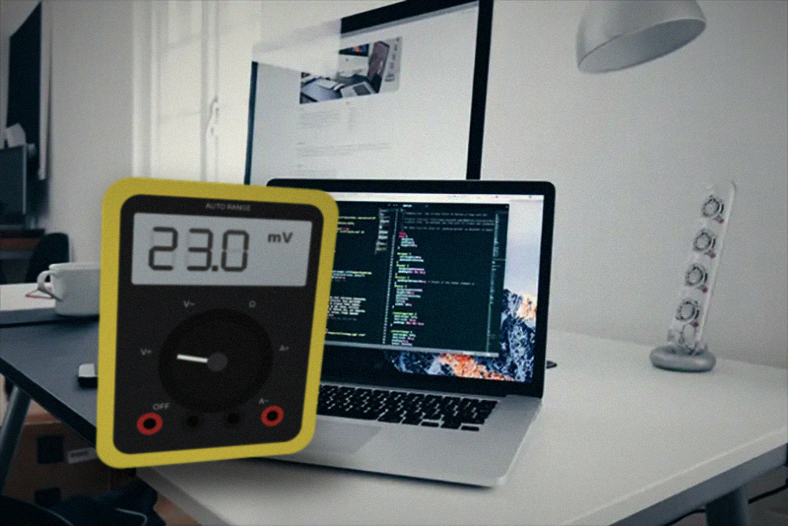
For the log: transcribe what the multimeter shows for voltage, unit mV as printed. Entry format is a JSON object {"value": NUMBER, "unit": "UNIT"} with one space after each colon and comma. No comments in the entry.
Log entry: {"value": 23.0, "unit": "mV"}
